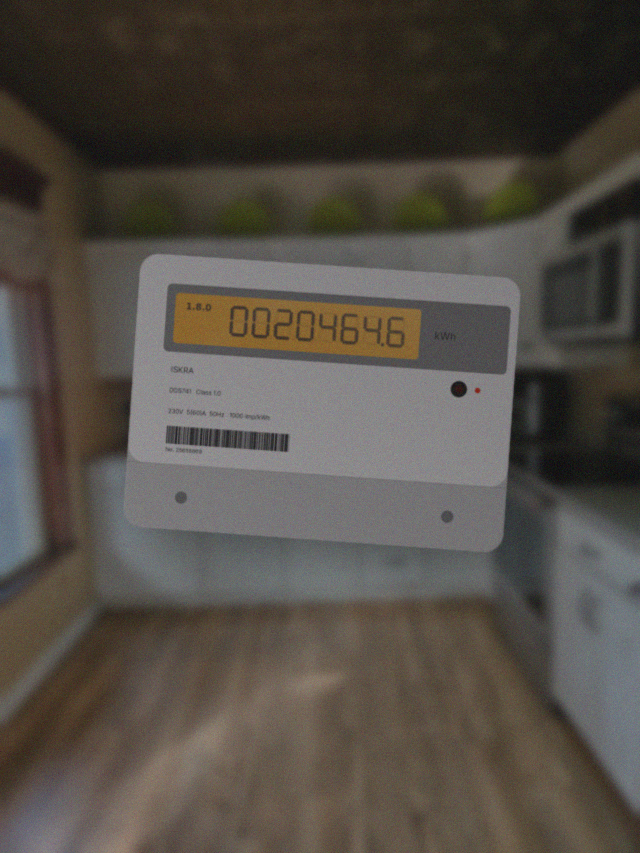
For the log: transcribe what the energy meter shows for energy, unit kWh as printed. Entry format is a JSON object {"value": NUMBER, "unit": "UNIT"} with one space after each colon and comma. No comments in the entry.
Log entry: {"value": 20464.6, "unit": "kWh"}
